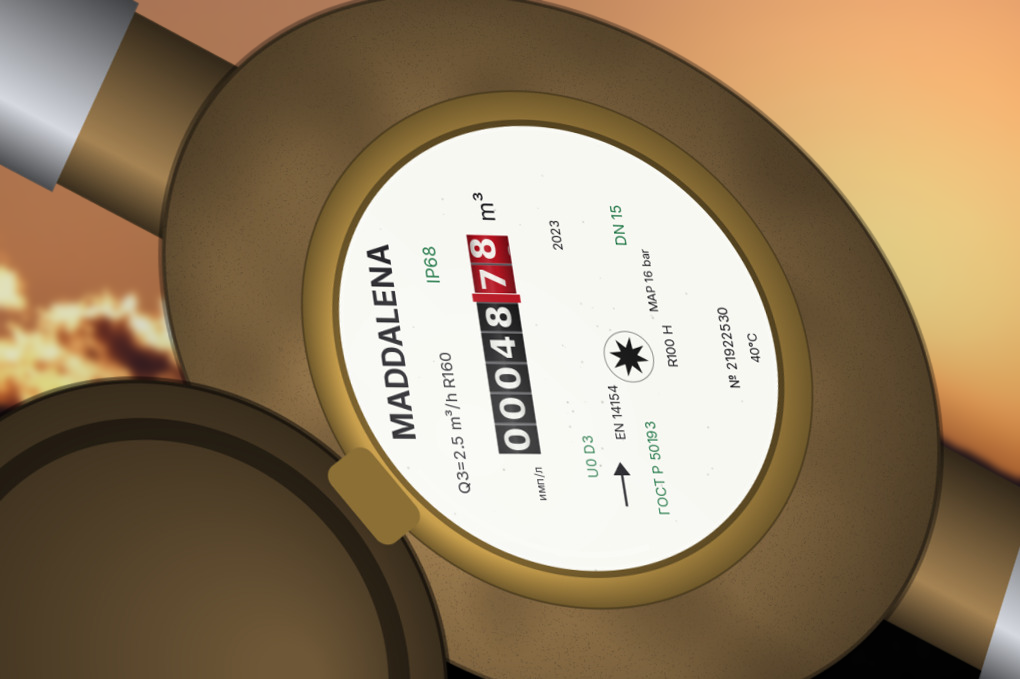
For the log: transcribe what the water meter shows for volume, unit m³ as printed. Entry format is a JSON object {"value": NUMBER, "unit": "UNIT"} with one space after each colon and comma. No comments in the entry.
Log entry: {"value": 48.78, "unit": "m³"}
